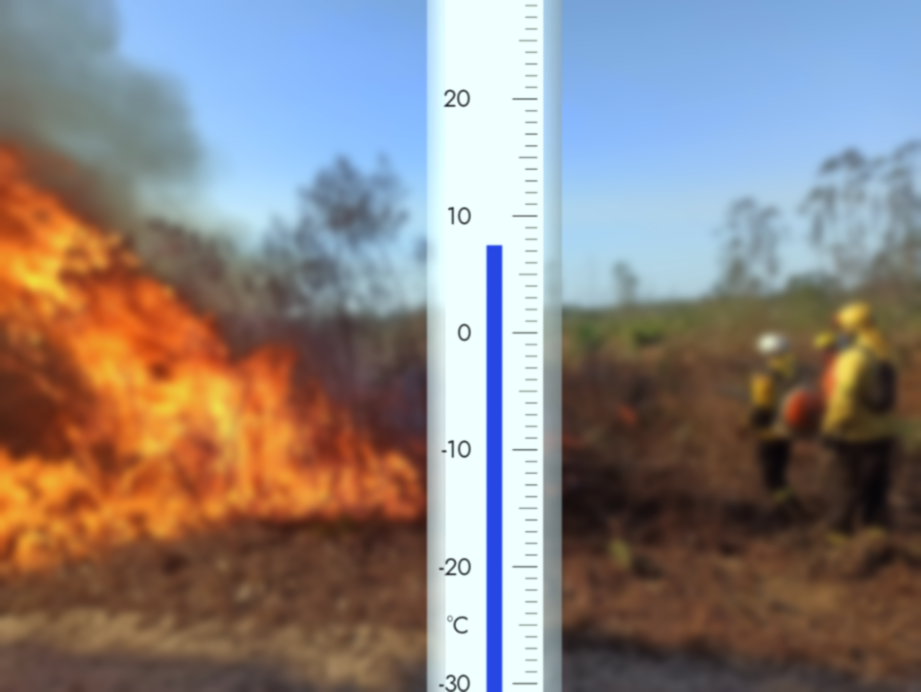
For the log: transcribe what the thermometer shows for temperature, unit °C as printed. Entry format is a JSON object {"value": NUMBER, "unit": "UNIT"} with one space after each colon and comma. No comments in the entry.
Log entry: {"value": 7.5, "unit": "°C"}
